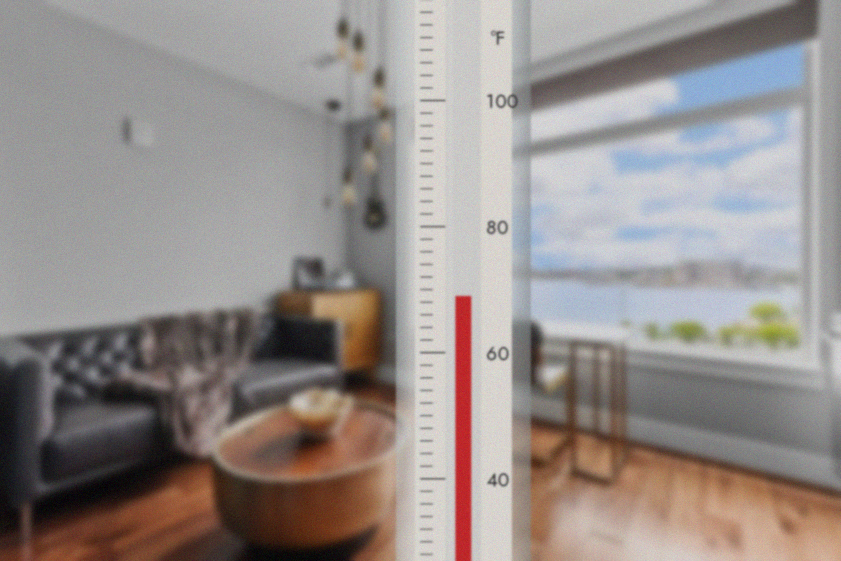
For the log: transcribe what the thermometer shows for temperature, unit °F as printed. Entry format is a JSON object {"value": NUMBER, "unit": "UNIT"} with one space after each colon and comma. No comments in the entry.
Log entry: {"value": 69, "unit": "°F"}
